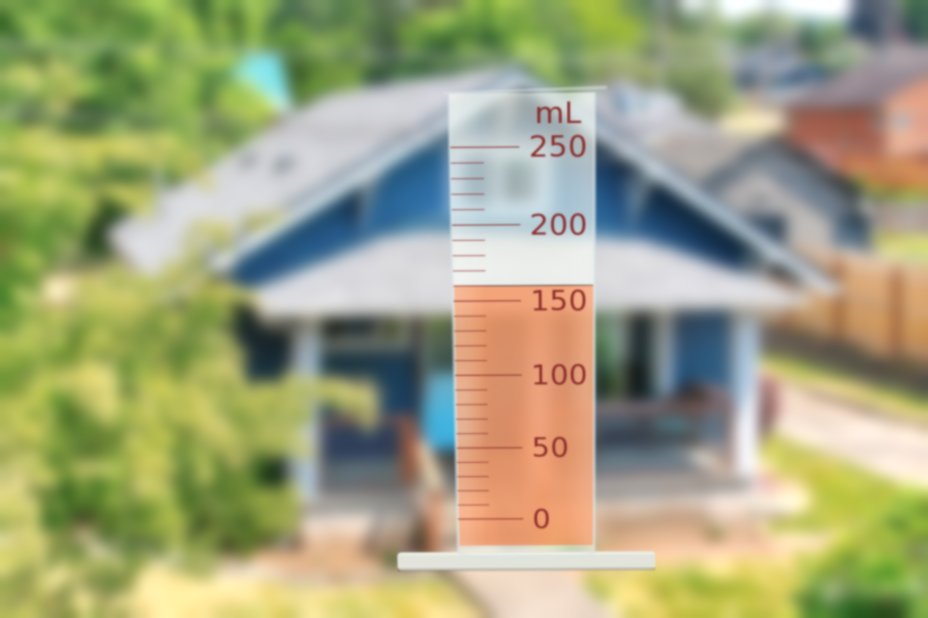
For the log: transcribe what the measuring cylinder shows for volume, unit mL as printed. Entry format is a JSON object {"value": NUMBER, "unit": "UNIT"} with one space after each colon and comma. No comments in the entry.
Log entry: {"value": 160, "unit": "mL"}
